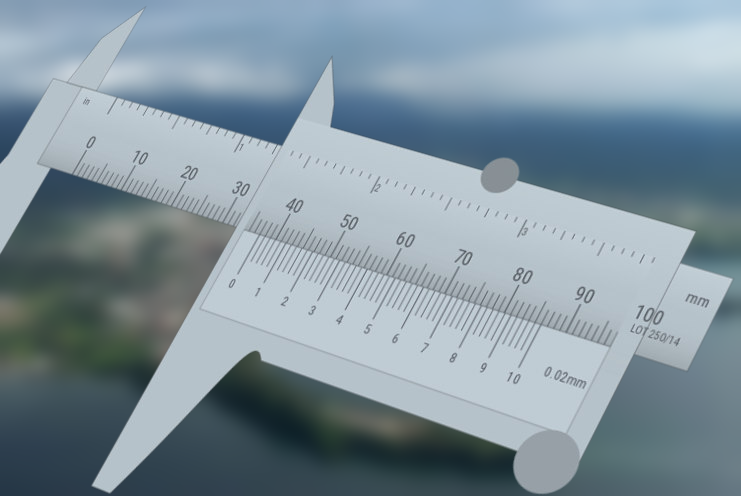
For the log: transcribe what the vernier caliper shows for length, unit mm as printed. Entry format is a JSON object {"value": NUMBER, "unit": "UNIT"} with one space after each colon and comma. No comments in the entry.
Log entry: {"value": 37.0, "unit": "mm"}
